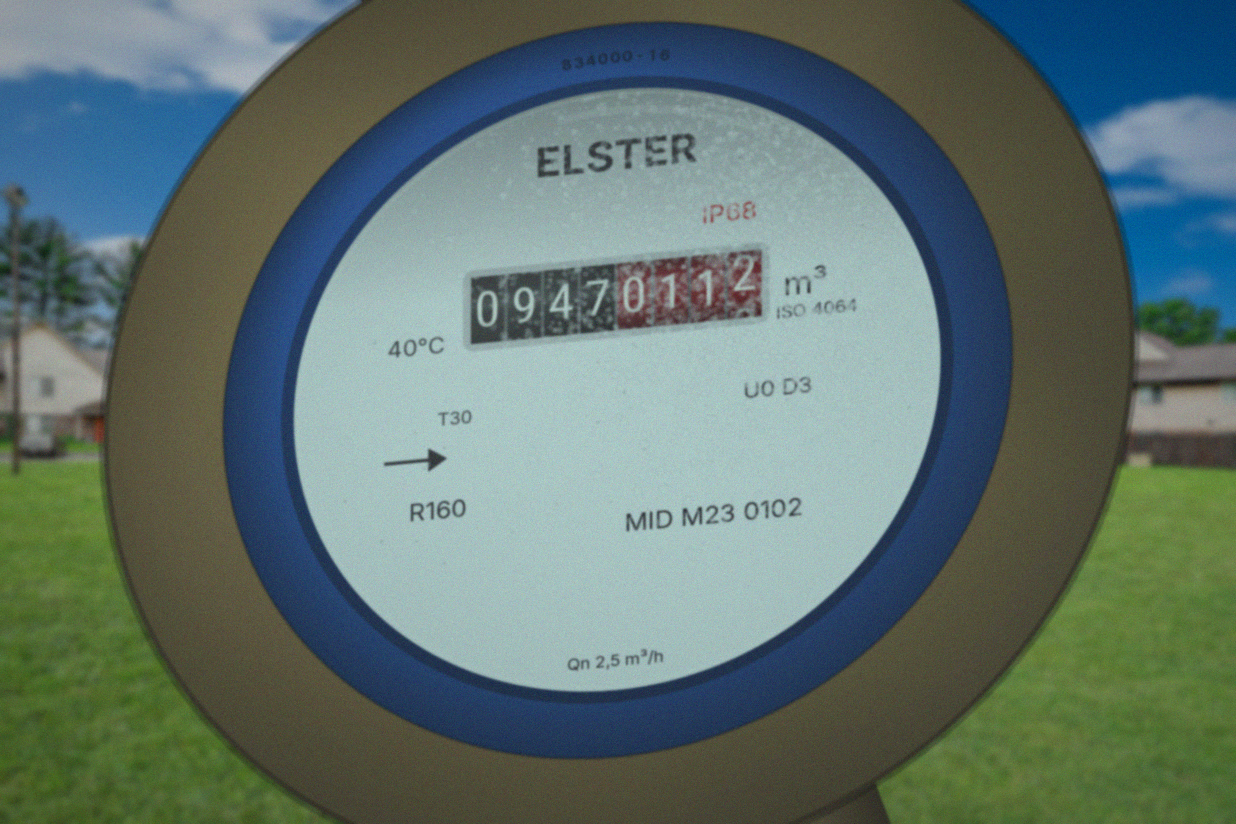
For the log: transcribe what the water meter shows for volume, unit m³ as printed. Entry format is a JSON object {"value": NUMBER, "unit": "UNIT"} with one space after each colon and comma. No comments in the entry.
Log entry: {"value": 947.0112, "unit": "m³"}
